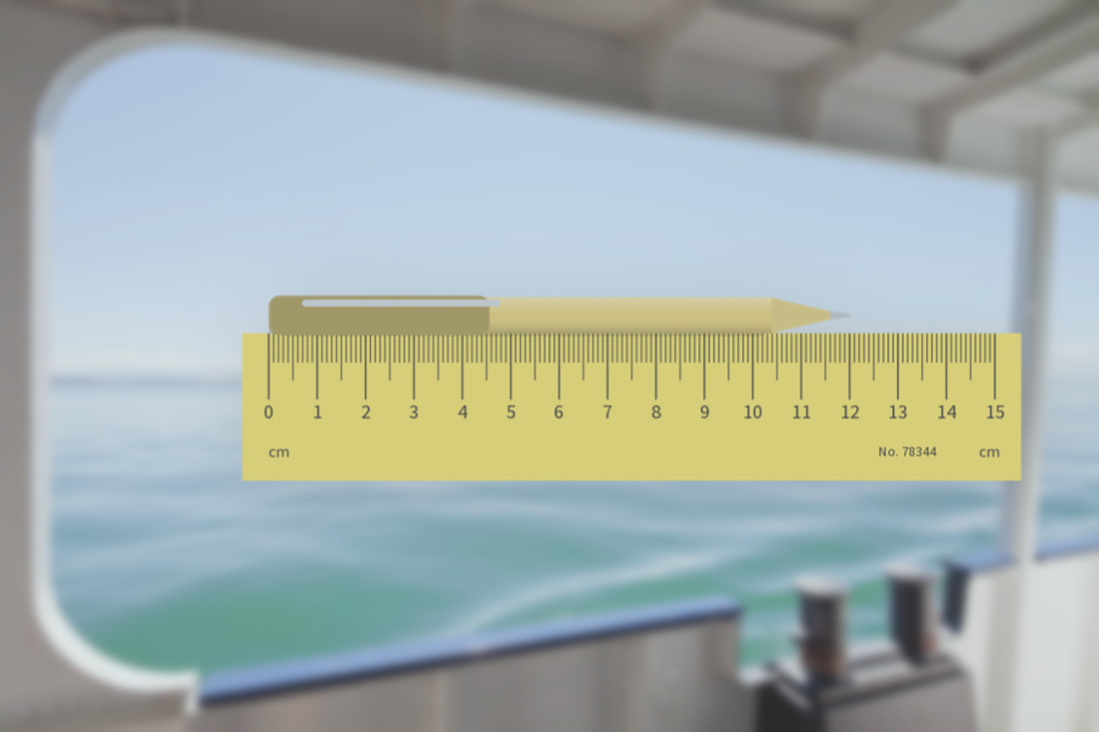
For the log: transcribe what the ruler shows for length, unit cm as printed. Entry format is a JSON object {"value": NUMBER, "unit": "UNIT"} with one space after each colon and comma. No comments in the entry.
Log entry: {"value": 12, "unit": "cm"}
